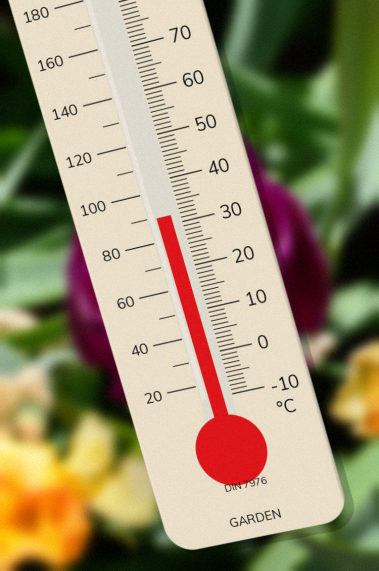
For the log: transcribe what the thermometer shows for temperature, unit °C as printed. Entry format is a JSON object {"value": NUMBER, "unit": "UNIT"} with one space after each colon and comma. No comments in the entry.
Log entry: {"value": 32, "unit": "°C"}
